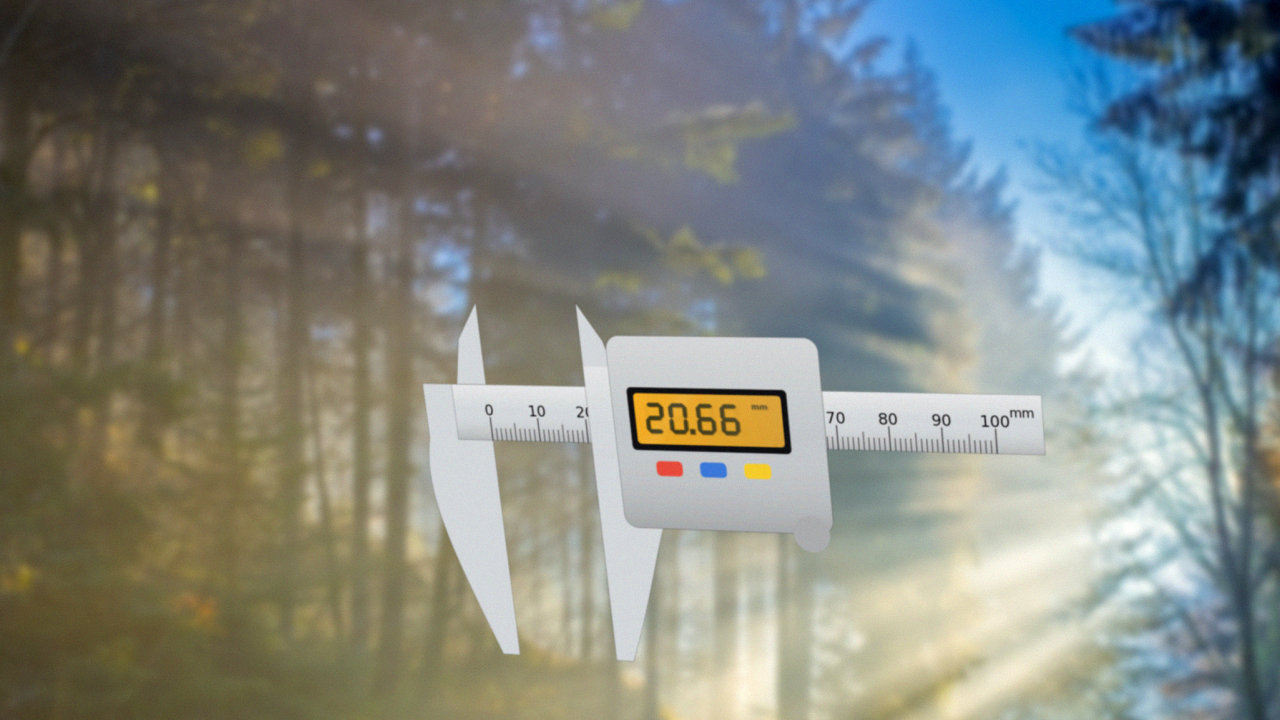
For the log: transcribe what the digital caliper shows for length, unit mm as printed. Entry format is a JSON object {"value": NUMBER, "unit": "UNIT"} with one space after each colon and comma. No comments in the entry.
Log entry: {"value": 20.66, "unit": "mm"}
